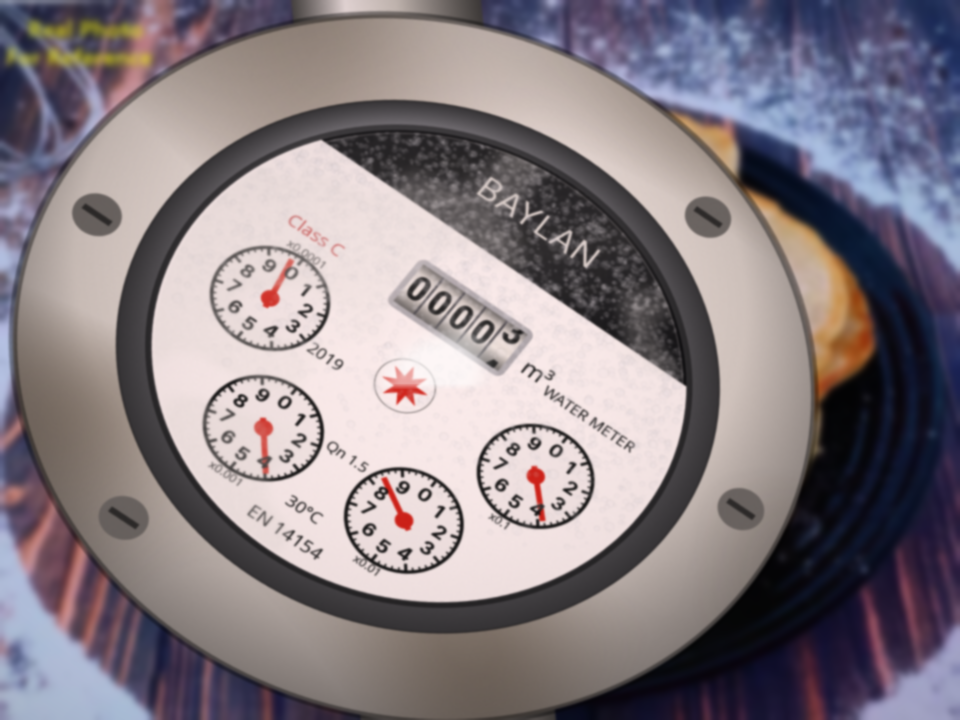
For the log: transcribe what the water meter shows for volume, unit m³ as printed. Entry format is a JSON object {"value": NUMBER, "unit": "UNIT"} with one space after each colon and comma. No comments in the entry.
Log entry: {"value": 3.3839, "unit": "m³"}
